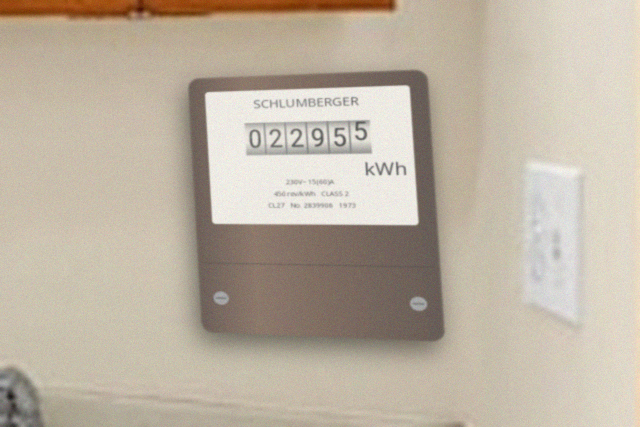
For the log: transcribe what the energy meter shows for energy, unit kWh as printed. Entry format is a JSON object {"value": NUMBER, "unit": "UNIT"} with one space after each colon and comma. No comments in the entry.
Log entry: {"value": 22955, "unit": "kWh"}
